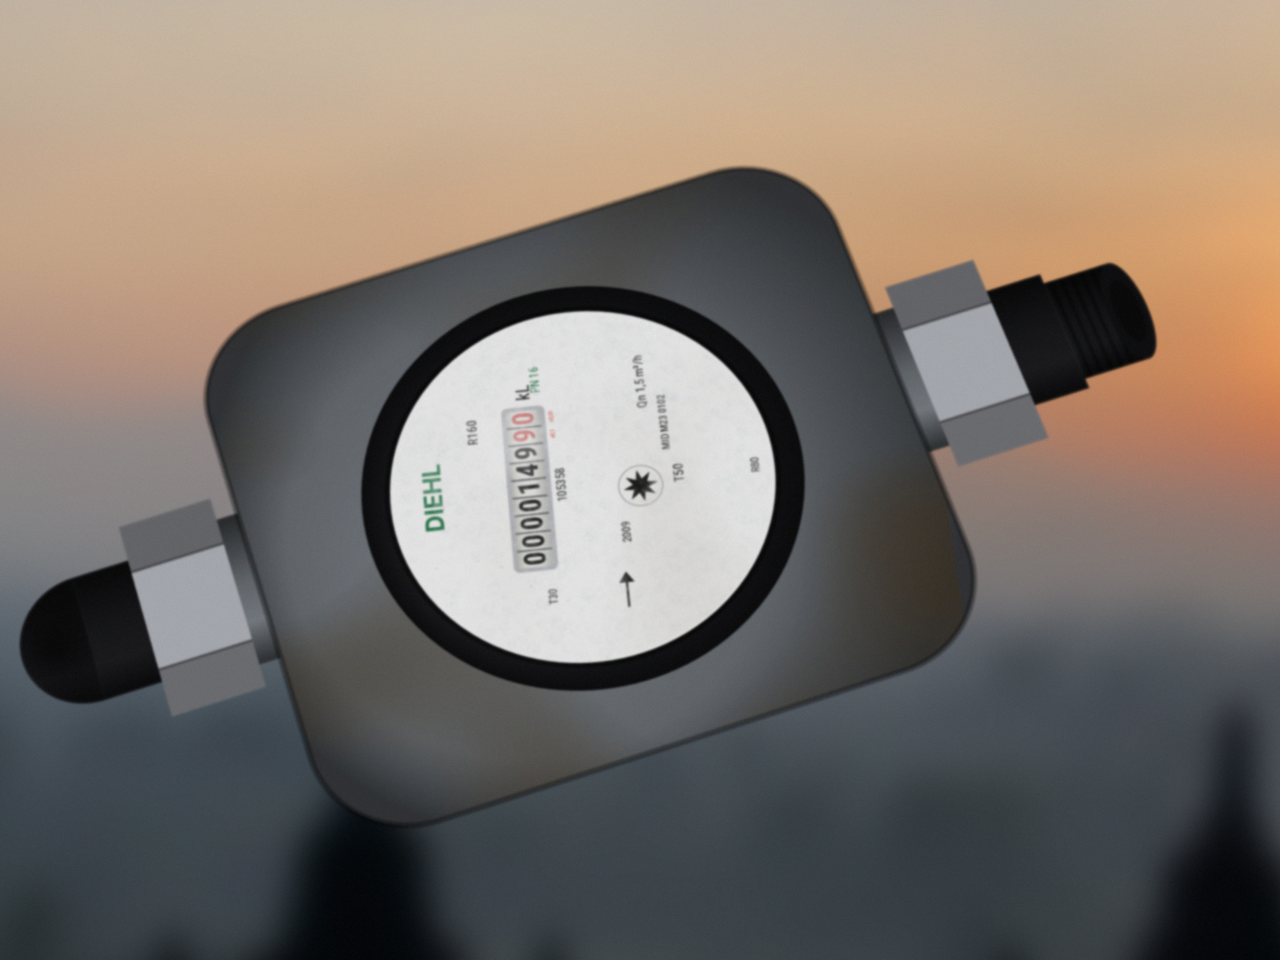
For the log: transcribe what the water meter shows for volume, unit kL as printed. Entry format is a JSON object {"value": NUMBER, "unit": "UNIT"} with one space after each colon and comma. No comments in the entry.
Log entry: {"value": 149.90, "unit": "kL"}
